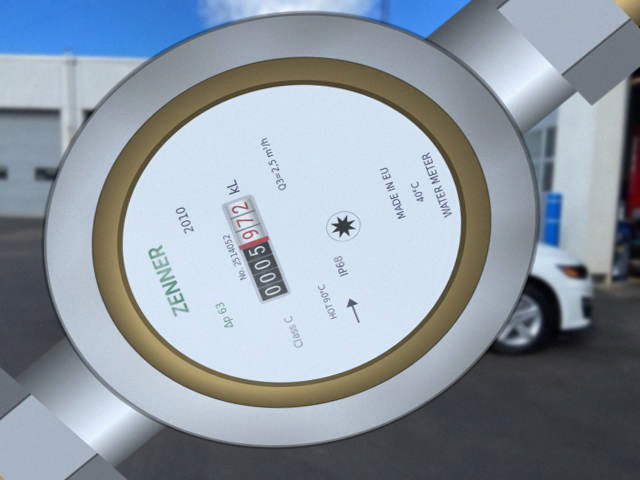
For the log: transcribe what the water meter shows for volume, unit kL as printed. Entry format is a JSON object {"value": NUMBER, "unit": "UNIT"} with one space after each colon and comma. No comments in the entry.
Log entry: {"value": 5.972, "unit": "kL"}
